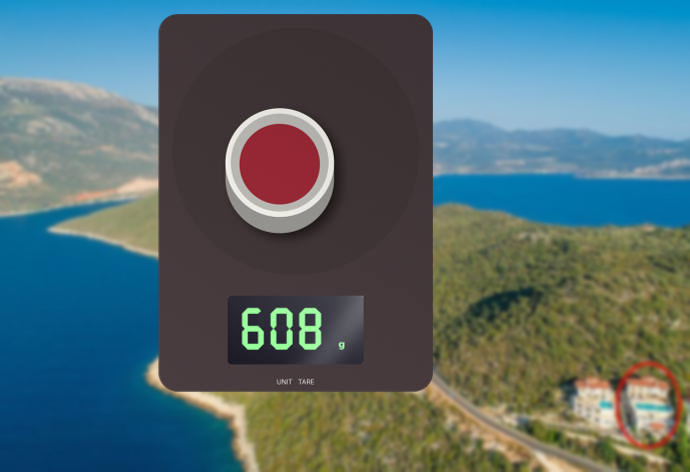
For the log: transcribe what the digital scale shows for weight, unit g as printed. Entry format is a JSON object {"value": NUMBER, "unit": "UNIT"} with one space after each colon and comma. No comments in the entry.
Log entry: {"value": 608, "unit": "g"}
